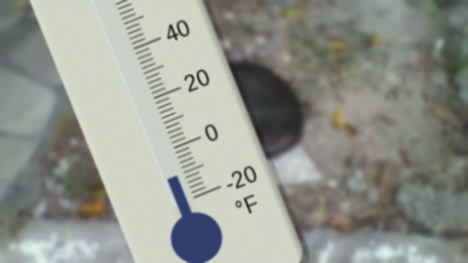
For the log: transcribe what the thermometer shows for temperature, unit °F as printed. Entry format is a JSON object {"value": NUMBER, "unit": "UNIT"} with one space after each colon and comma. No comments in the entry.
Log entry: {"value": -10, "unit": "°F"}
